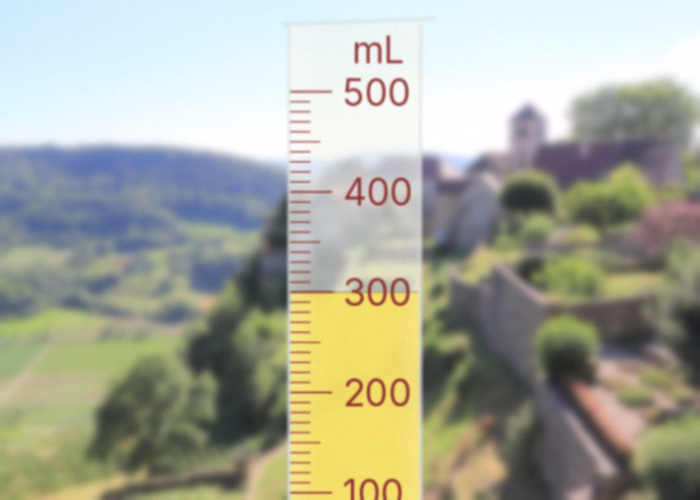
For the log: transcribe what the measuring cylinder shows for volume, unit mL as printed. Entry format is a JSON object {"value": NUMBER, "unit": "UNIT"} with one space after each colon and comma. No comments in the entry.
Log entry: {"value": 300, "unit": "mL"}
